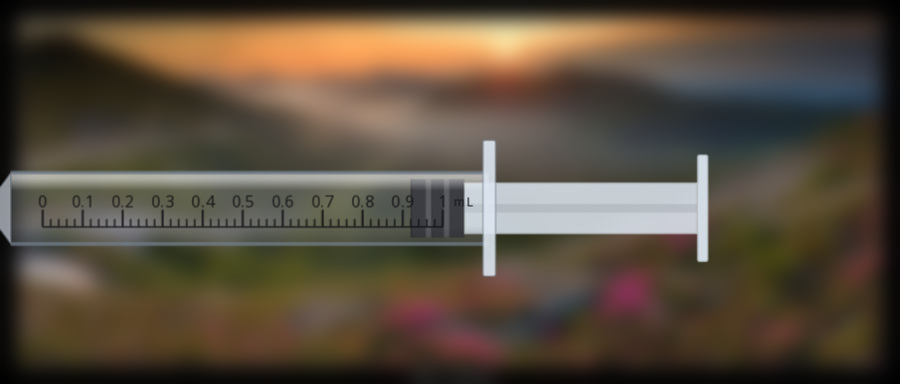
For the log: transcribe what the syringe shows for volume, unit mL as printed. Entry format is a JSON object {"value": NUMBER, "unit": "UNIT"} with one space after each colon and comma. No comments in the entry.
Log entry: {"value": 0.92, "unit": "mL"}
